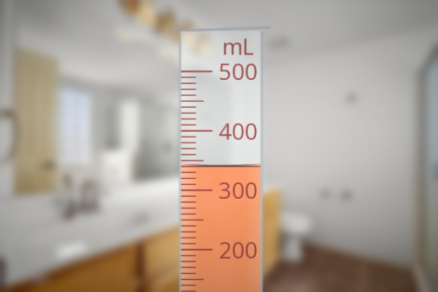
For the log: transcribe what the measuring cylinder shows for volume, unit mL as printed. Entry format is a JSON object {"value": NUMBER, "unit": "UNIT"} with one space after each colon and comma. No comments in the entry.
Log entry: {"value": 340, "unit": "mL"}
